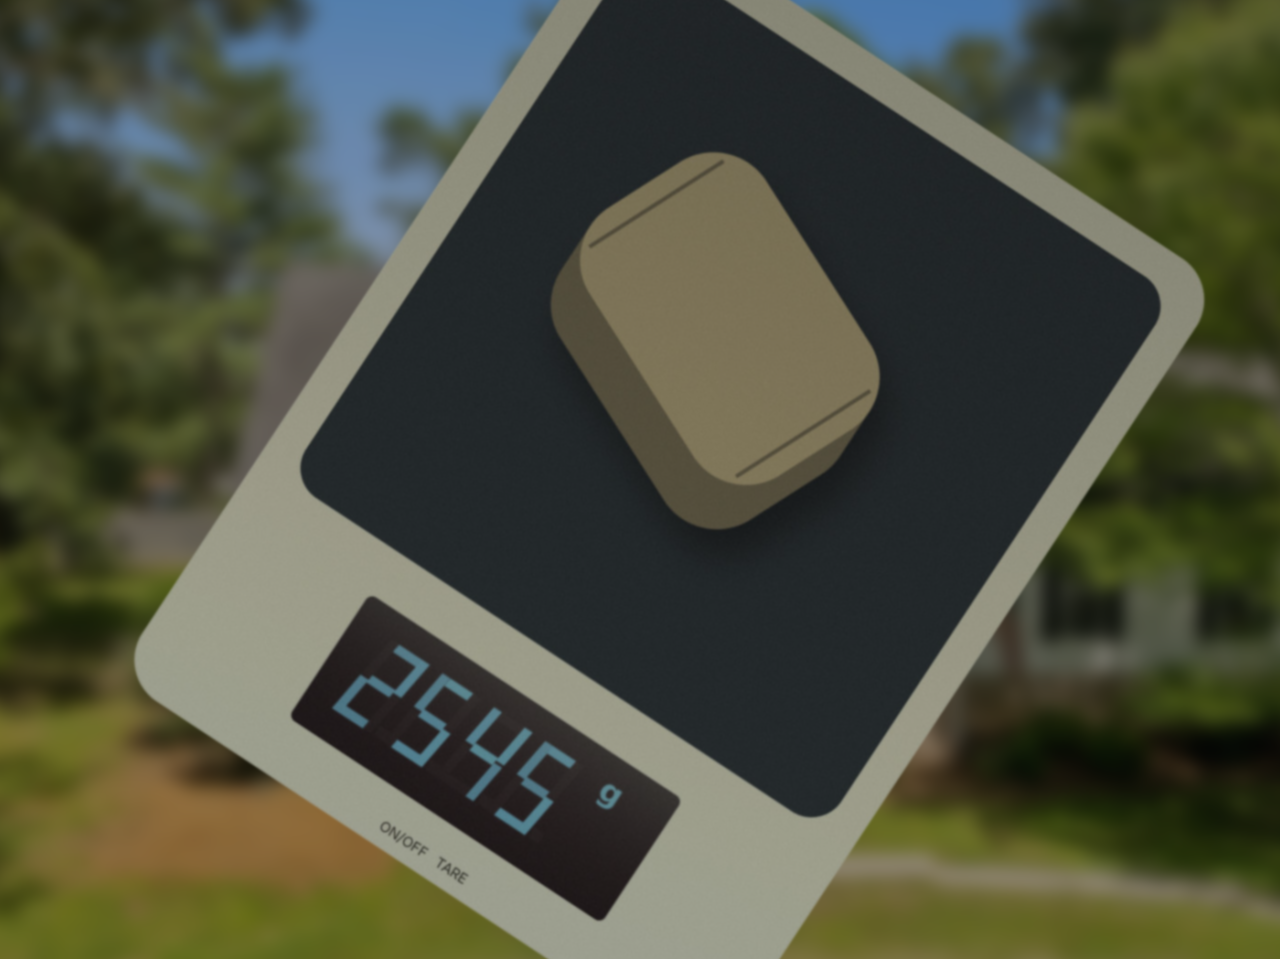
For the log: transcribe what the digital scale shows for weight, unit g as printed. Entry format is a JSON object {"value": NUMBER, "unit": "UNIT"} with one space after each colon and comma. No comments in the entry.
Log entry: {"value": 2545, "unit": "g"}
